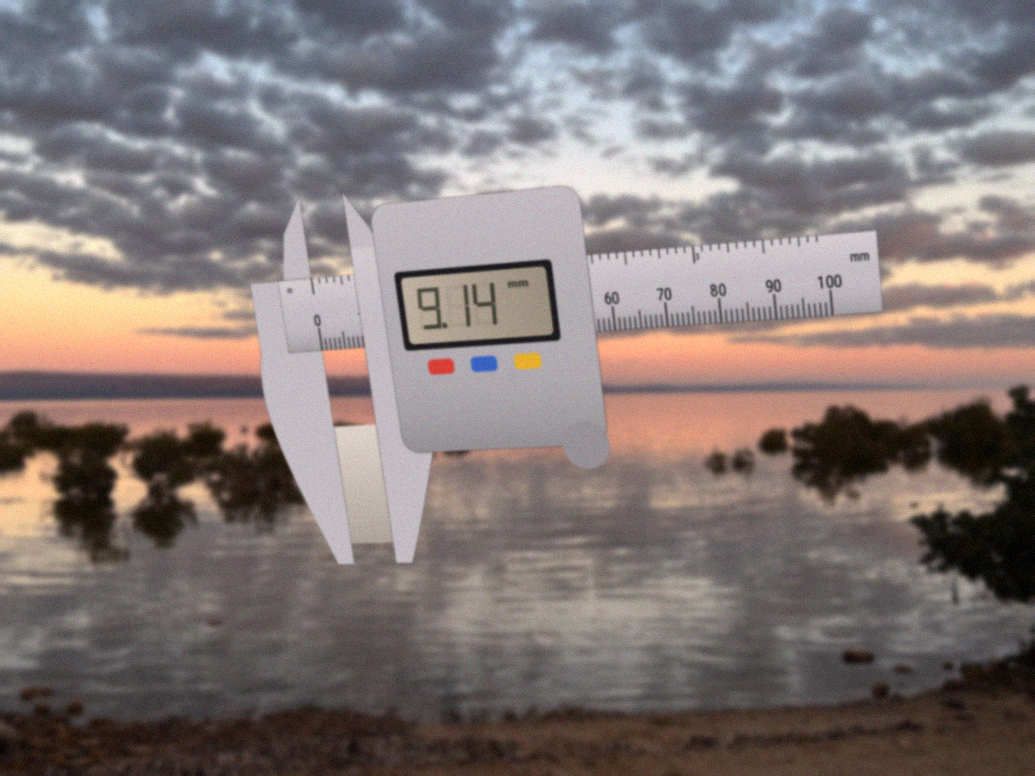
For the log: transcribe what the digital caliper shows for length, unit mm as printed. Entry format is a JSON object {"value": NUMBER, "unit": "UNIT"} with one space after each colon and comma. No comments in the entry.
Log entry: {"value": 9.14, "unit": "mm"}
